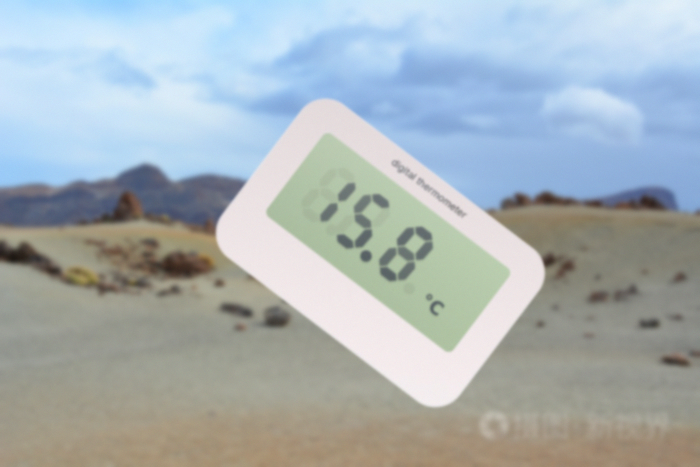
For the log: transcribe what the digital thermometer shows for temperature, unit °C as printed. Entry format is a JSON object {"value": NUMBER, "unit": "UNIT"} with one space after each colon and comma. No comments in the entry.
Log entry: {"value": 15.8, "unit": "°C"}
